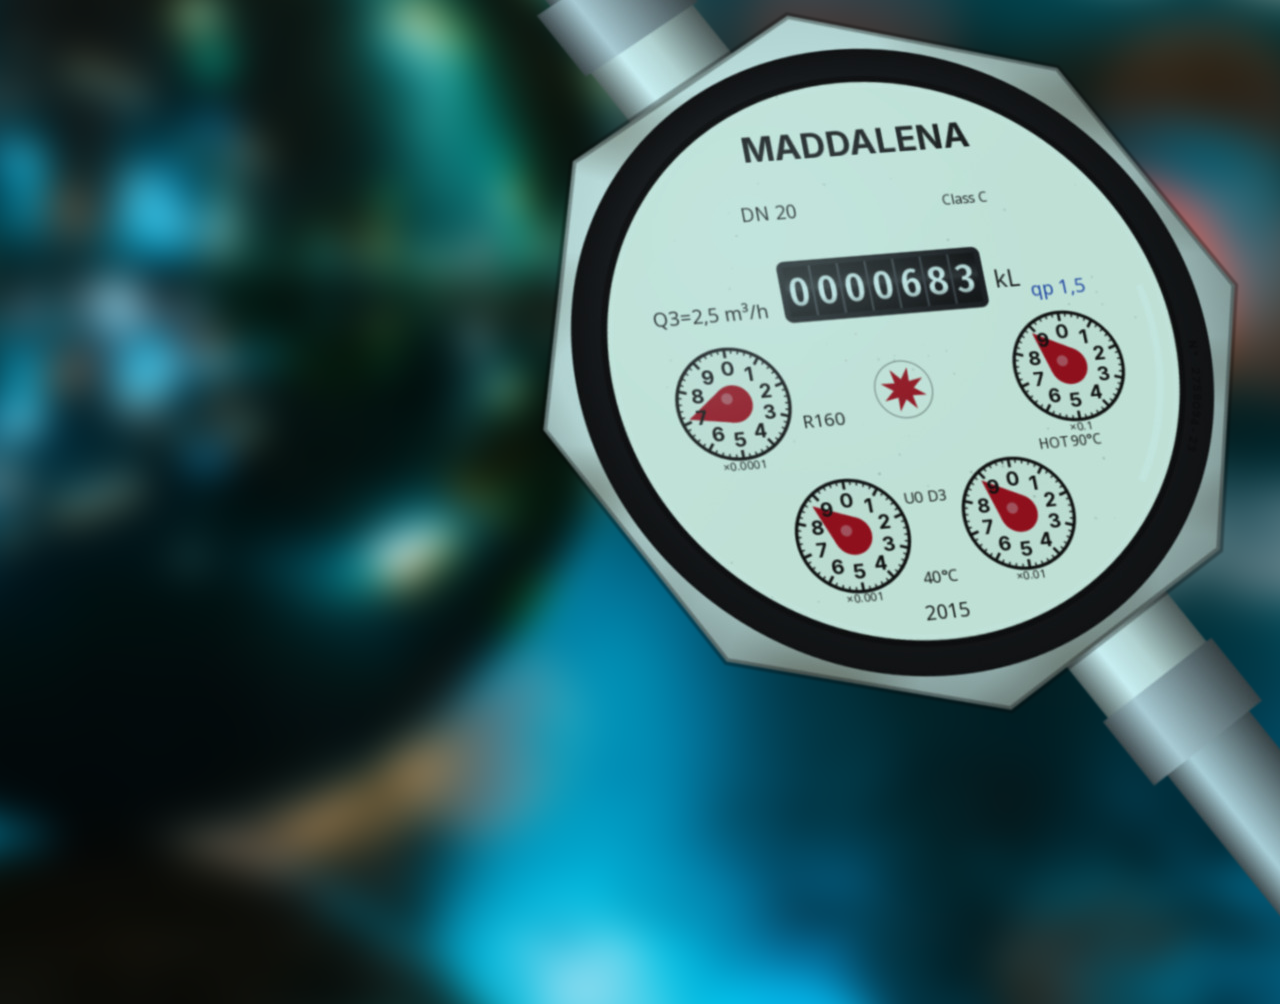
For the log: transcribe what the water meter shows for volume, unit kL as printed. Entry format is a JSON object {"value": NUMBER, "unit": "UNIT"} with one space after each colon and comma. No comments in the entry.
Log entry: {"value": 683.8887, "unit": "kL"}
